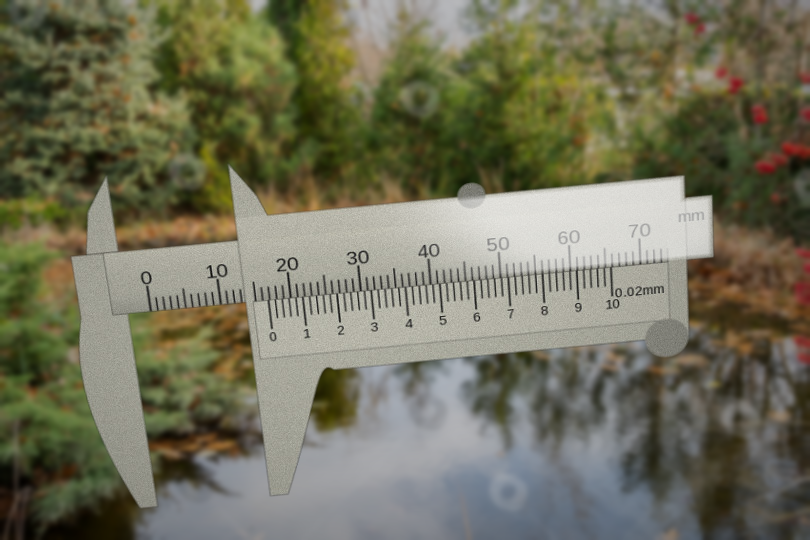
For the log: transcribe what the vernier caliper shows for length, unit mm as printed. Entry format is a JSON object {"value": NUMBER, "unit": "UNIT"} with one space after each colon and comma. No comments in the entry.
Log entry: {"value": 16.8, "unit": "mm"}
